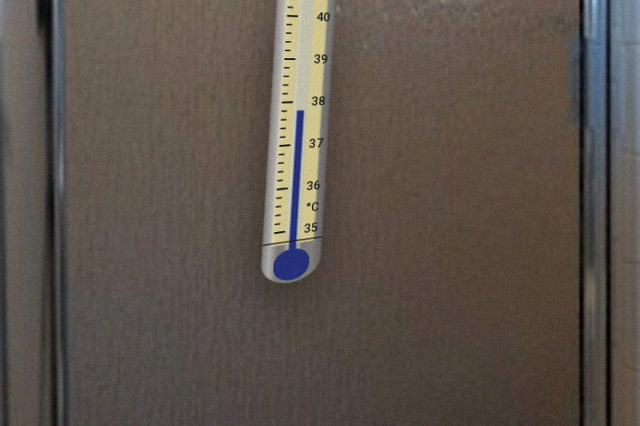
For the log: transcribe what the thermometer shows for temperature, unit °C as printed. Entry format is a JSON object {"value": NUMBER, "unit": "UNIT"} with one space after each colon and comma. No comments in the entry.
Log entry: {"value": 37.8, "unit": "°C"}
